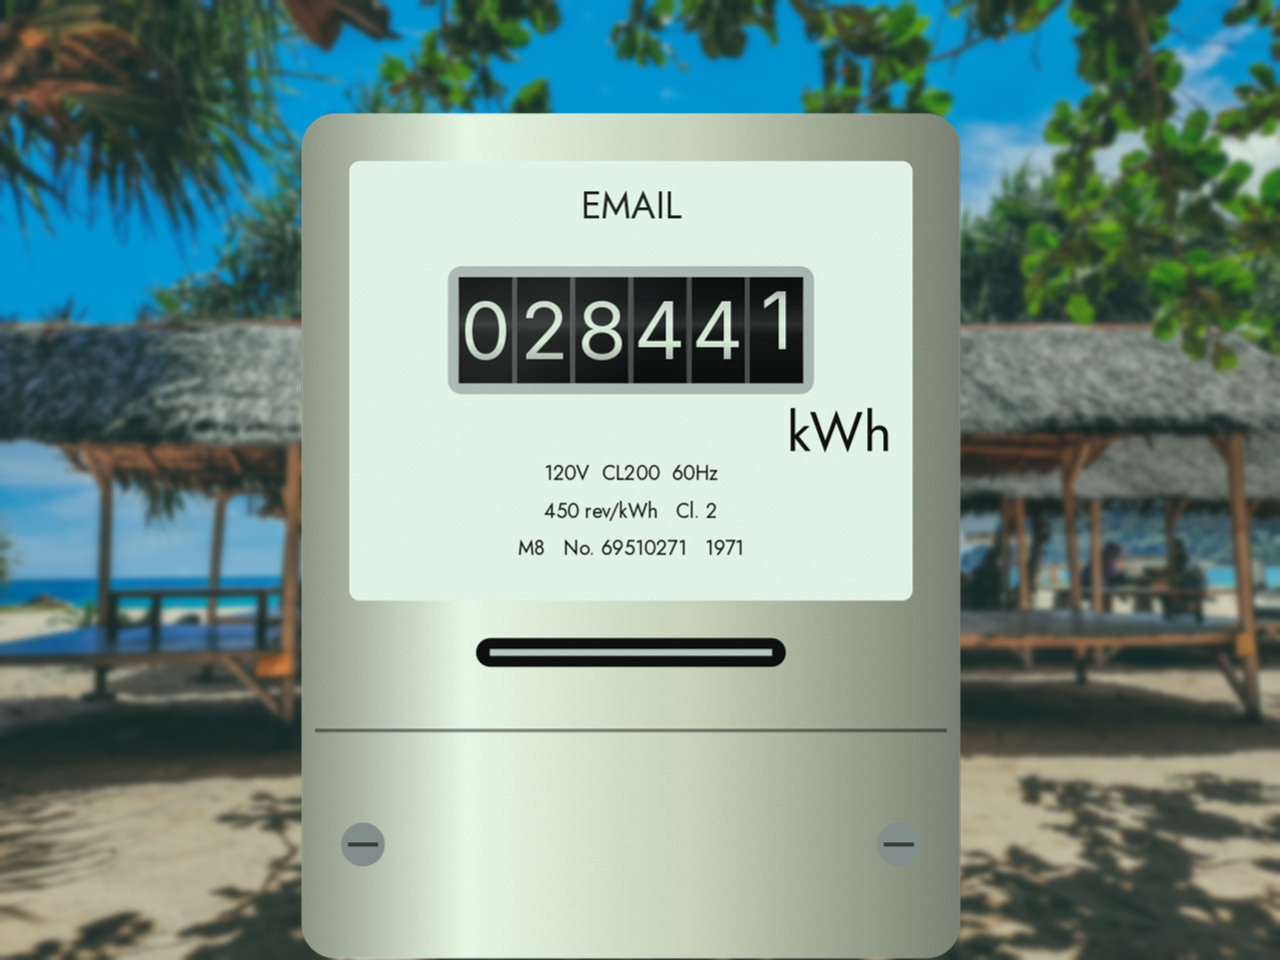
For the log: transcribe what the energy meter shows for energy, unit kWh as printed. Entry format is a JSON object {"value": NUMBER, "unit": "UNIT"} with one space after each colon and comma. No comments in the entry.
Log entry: {"value": 28441, "unit": "kWh"}
